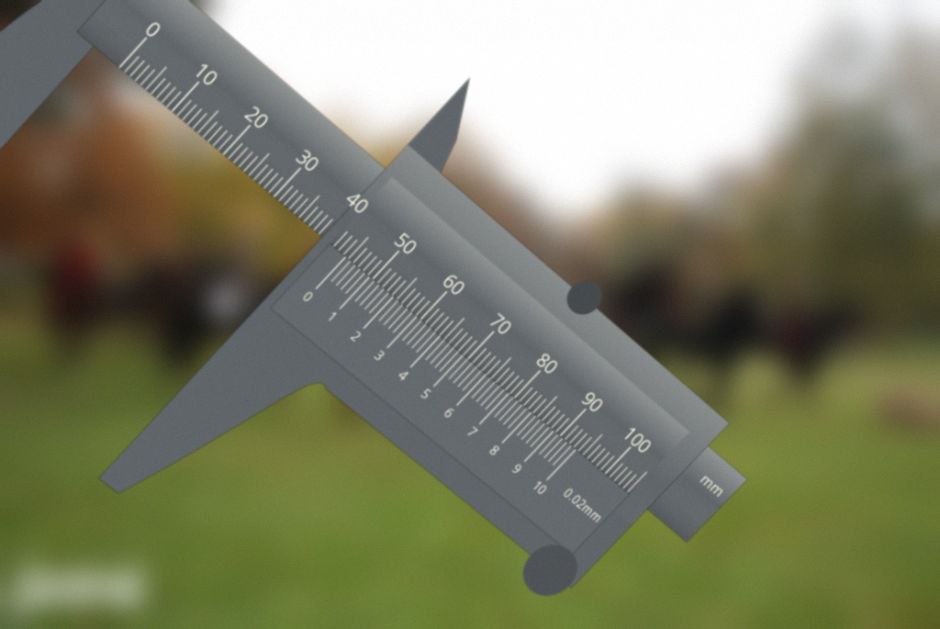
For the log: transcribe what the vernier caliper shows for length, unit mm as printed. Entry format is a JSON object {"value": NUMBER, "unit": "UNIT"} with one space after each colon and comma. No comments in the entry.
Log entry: {"value": 44.5, "unit": "mm"}
